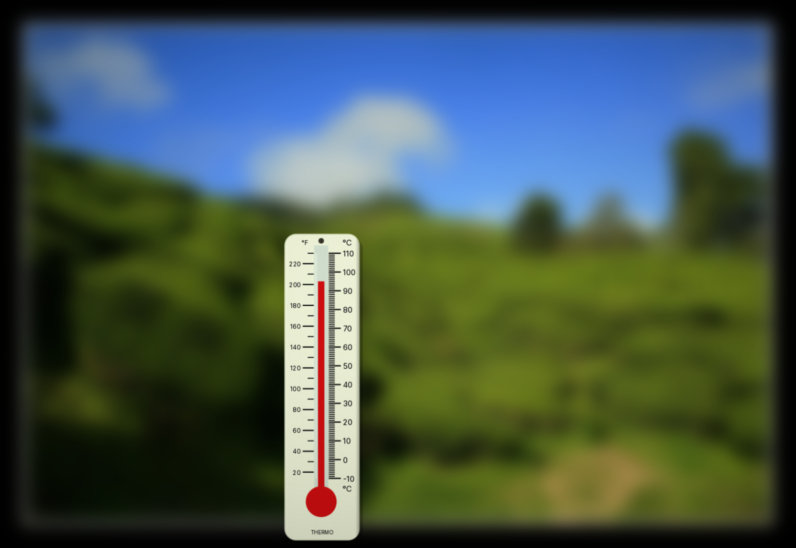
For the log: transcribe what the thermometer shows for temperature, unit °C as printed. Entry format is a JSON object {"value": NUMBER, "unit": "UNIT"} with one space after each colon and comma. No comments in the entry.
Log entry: {"value": 95, "unit": "°C"}
